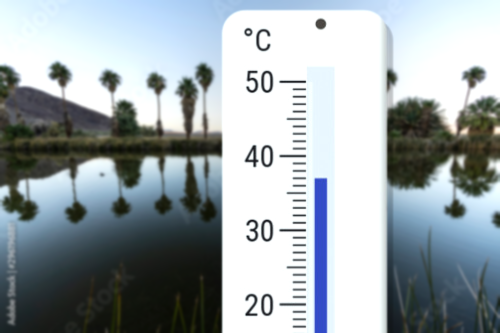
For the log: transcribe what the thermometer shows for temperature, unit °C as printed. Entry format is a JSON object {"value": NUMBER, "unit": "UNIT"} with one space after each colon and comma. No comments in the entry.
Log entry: {"value": 37, "unit": "°C"}
